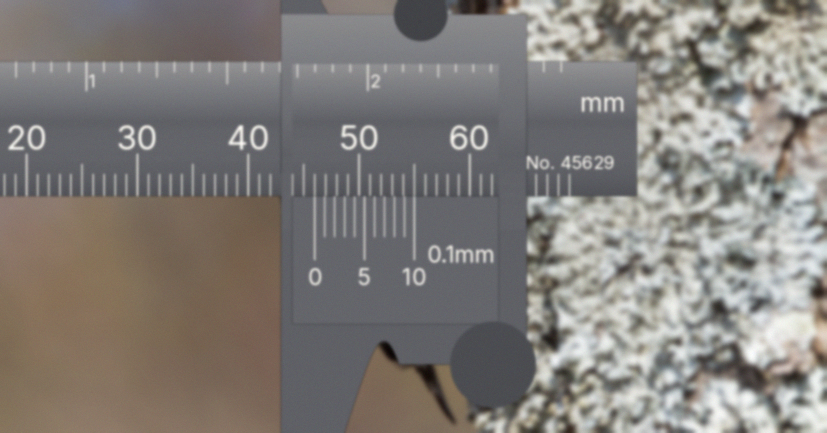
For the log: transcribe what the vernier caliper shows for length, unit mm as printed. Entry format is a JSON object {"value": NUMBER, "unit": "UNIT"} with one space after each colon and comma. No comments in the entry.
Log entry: {"value": 46.0, "unit": "mm"}
